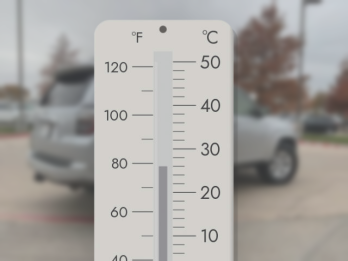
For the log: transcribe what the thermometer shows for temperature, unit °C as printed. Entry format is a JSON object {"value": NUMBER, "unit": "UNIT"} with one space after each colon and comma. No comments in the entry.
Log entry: {"value": 26, "unit": "°C"}
